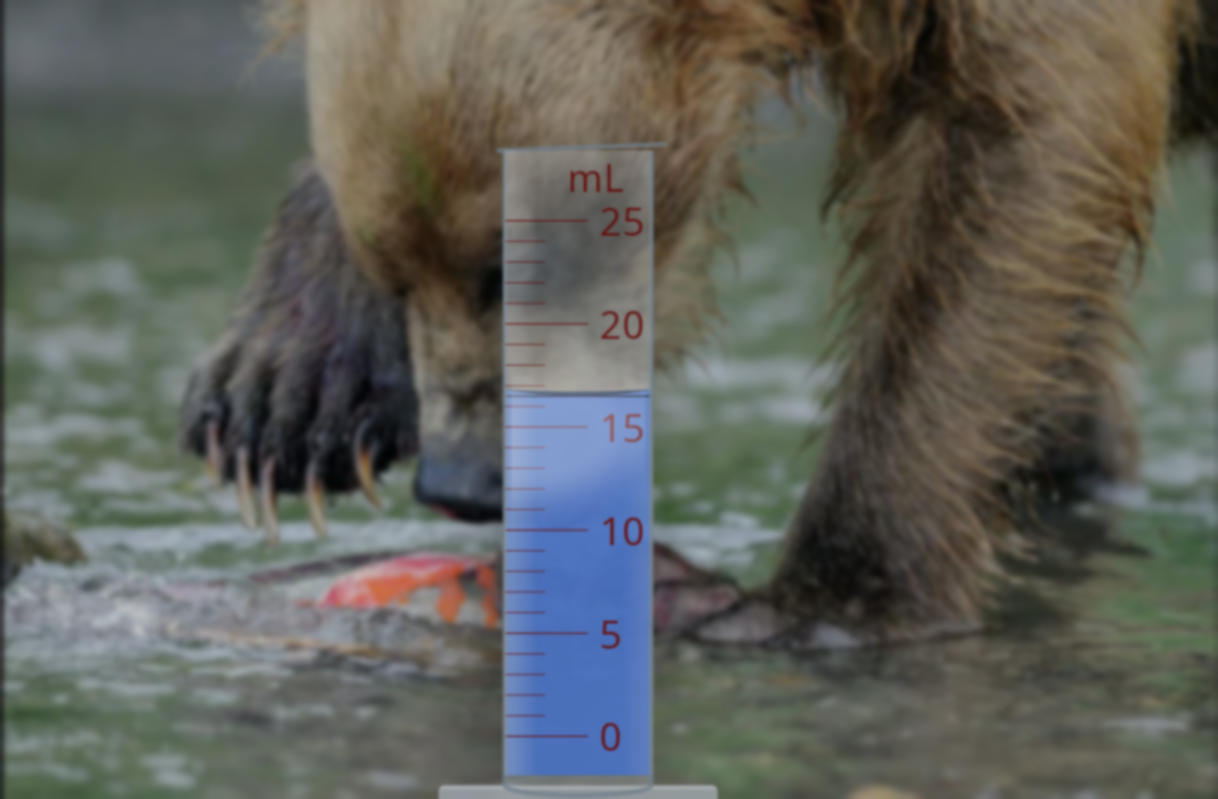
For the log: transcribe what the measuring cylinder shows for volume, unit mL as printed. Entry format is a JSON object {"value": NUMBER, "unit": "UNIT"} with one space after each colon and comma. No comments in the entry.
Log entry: {"value": 16.5, "unit": "mL"}
